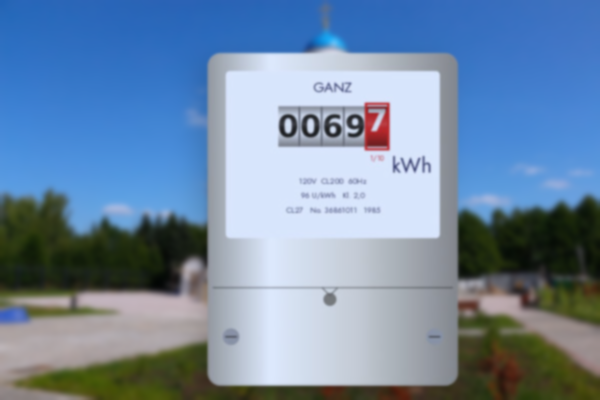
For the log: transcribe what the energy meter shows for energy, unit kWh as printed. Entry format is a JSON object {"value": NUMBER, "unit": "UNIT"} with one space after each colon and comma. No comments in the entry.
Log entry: {"value": 69.7, "unit": "kWh"}
